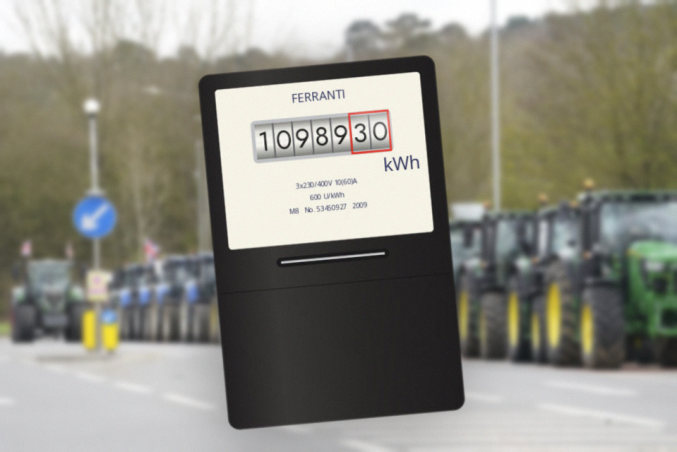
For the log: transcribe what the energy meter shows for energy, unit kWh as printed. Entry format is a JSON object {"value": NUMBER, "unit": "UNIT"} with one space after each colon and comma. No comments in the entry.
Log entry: {"value": 10989.30, "unit": "kWh"}
